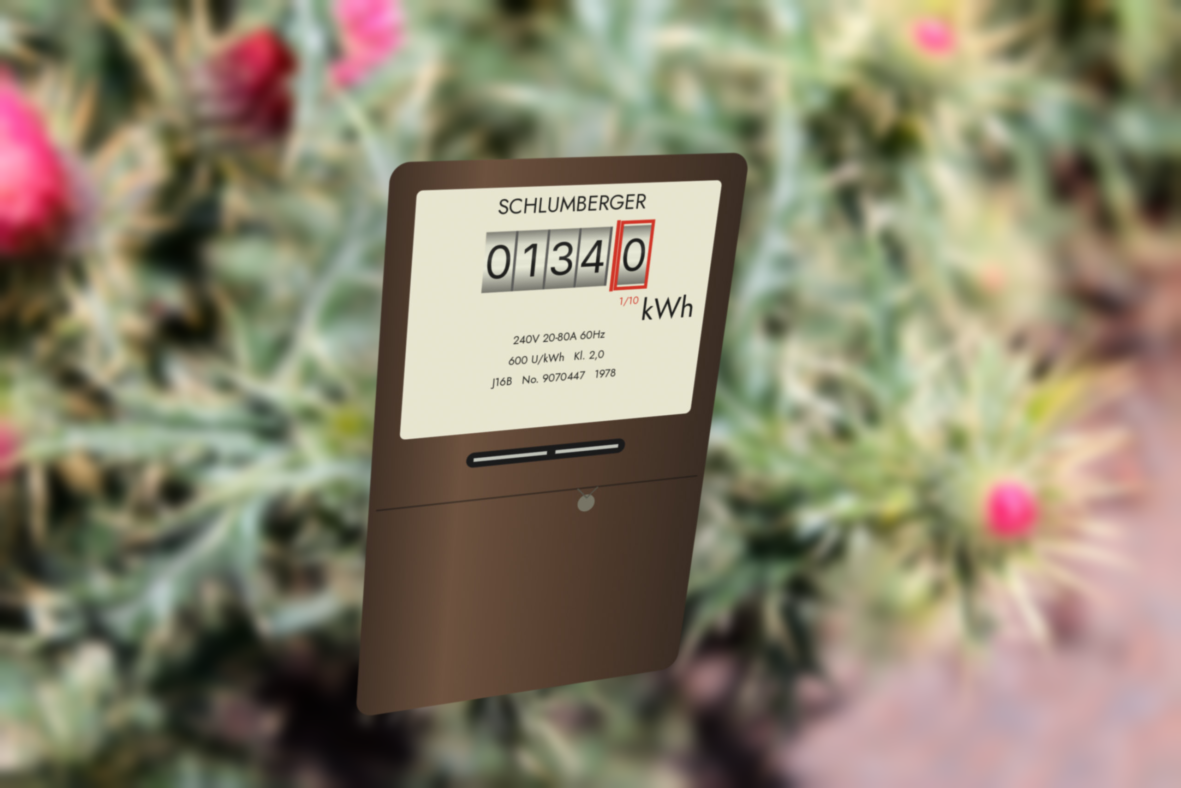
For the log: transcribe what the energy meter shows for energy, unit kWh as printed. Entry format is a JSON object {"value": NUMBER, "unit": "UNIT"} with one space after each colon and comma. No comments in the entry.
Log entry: {"value": 134.0, "unit": "kWh"}
